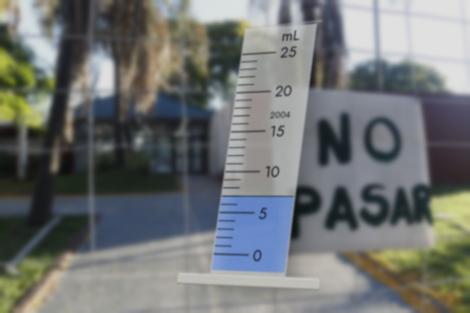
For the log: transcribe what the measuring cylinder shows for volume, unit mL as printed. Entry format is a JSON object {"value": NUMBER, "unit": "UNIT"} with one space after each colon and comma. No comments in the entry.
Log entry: {"value": 7, "unit": "mL"}
